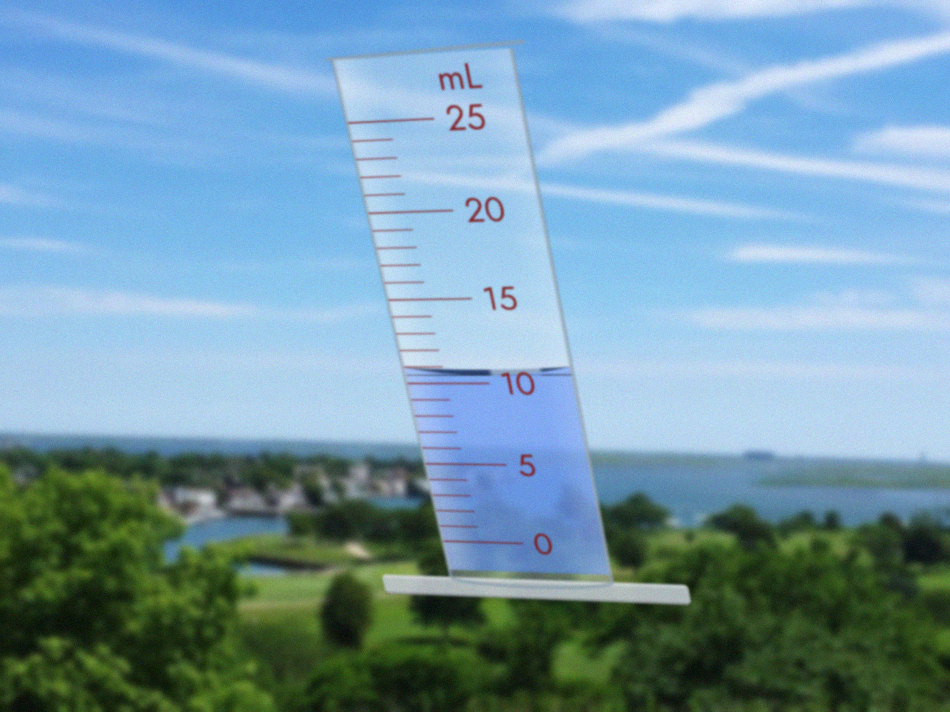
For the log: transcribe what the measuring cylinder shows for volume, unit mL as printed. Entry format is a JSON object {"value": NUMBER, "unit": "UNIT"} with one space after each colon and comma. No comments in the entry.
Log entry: {"value": 10.5, "unit": "mL"}
